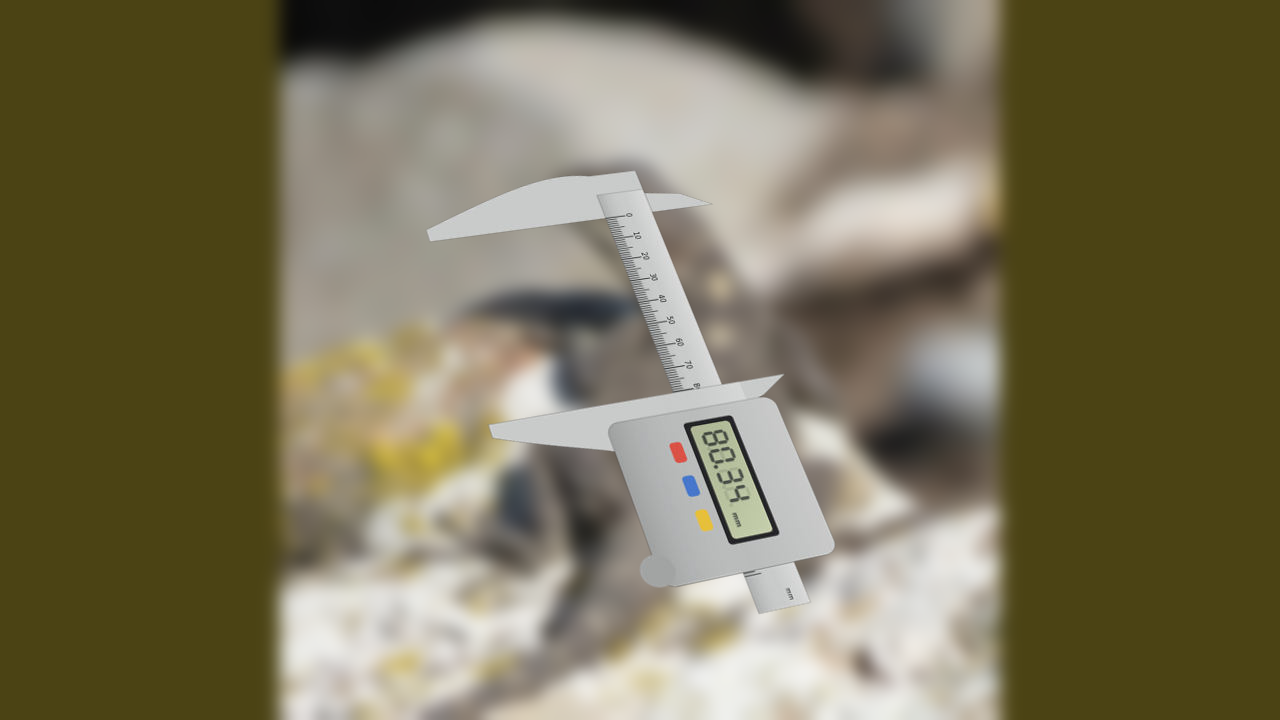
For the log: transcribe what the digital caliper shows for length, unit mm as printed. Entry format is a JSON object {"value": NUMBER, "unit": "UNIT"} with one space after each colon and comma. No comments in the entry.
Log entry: {"value": 80.34, "unit": "mm"}
